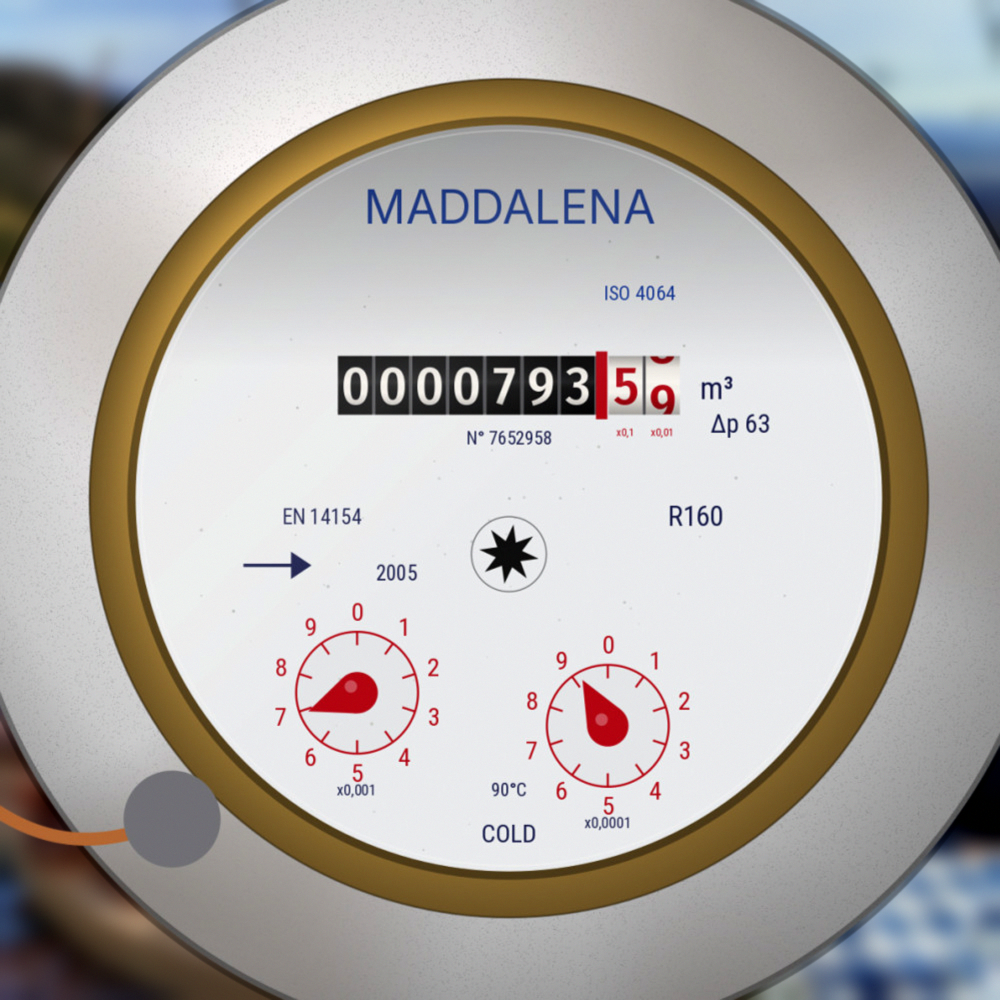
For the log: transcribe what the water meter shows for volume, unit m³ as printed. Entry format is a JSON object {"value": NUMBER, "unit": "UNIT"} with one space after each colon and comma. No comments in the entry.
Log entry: {"value": 793.5869, "unit": "m³"}
